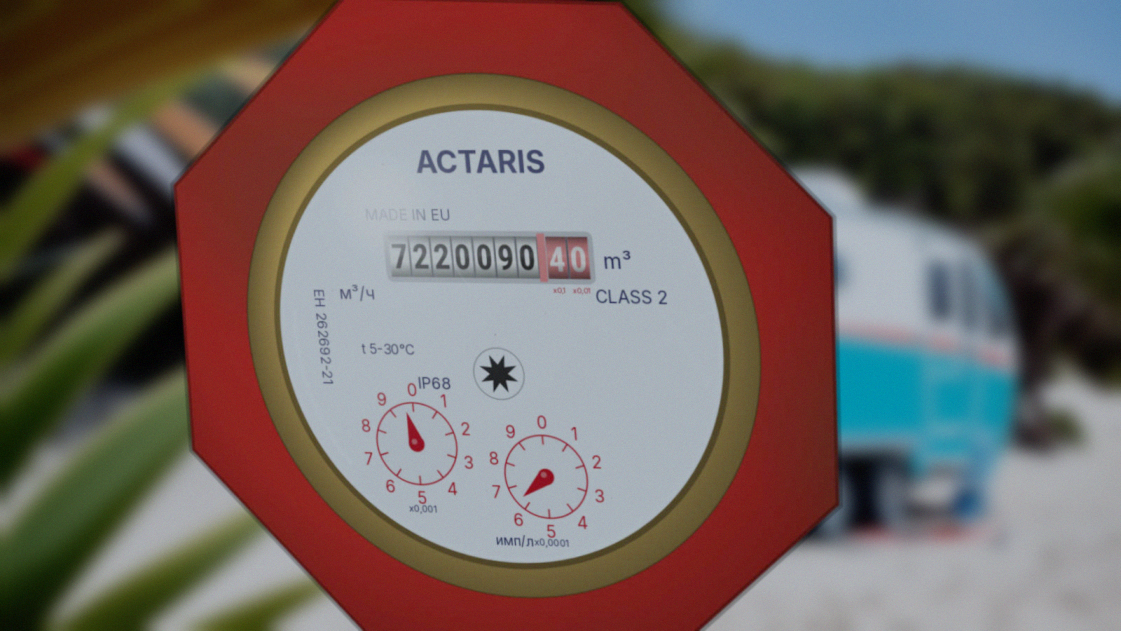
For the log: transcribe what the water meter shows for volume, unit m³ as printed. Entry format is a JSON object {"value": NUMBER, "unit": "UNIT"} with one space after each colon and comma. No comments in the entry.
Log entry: {"value": 7220090.3996, "unit": "m³"}
